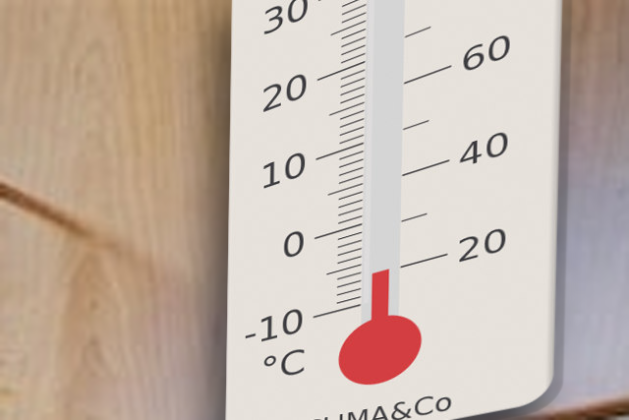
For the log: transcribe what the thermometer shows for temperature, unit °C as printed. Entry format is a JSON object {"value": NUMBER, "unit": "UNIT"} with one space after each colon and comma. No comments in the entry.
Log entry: {"value": -6.5, "unit": "°C"}
